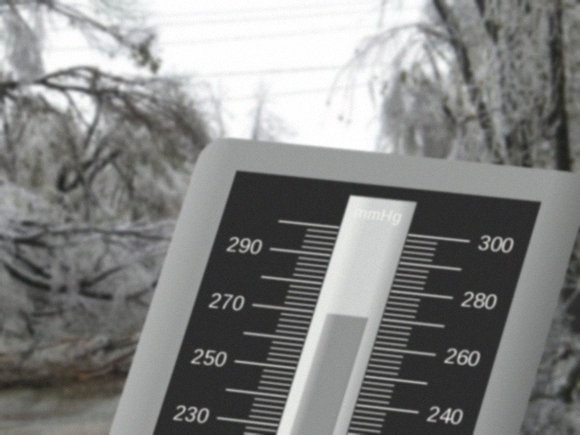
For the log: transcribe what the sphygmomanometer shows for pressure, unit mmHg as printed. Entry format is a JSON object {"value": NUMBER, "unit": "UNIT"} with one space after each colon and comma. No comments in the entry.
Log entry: {"value": 270, "unit": "mmHg"}
